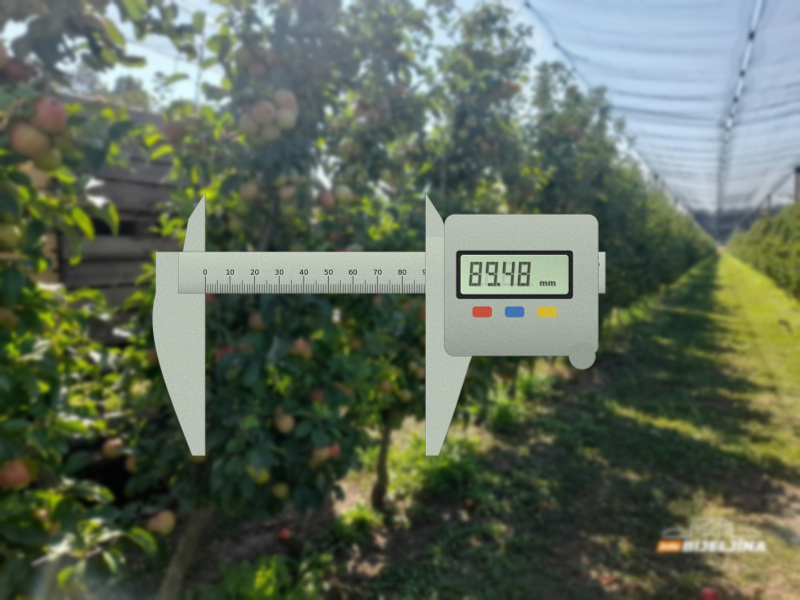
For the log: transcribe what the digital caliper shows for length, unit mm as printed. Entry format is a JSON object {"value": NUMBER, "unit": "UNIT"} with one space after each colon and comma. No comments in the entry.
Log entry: {"value": 89.48, "unit": "mm"}
